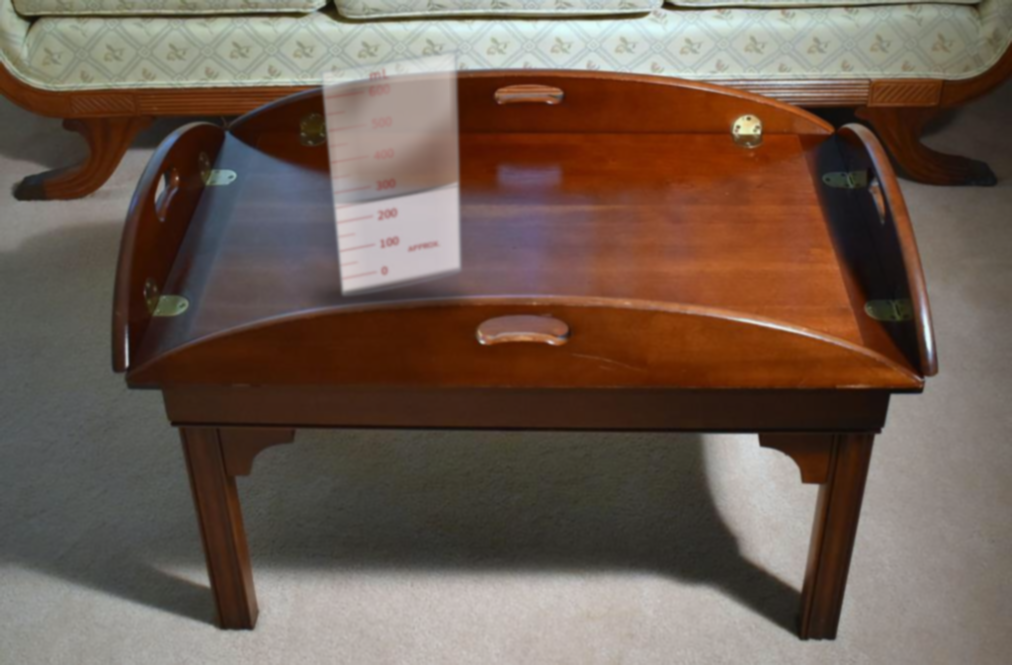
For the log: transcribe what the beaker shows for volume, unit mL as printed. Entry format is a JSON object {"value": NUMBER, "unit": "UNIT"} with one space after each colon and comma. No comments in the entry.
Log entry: {"value": 250, "unit": "mL"}
